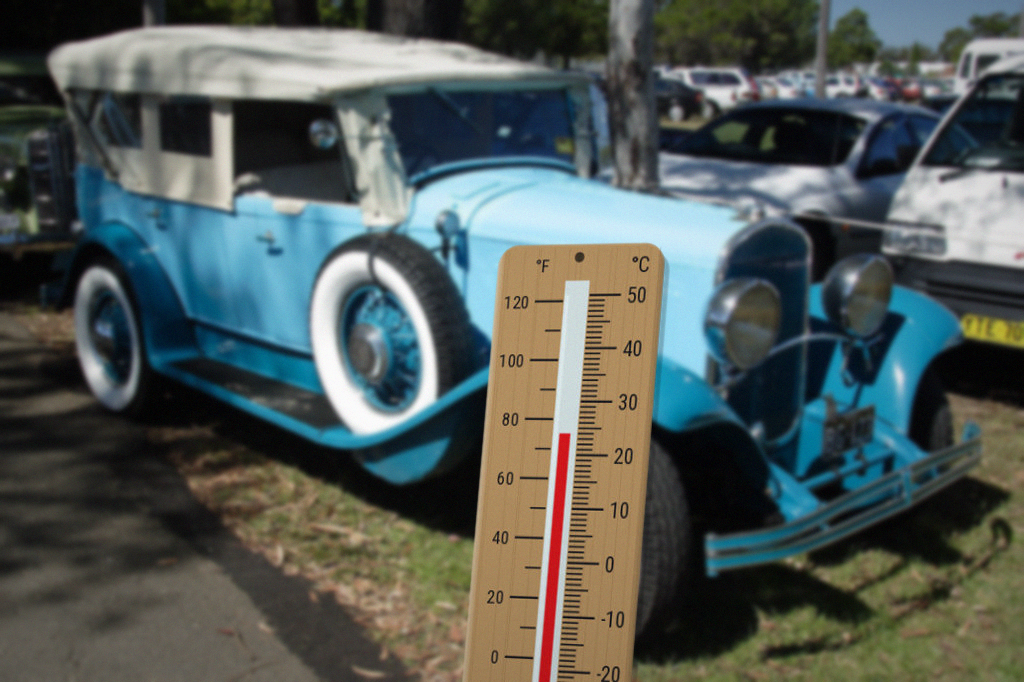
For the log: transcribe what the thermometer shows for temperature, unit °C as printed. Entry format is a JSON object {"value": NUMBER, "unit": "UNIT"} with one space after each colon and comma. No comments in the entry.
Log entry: {"value": 24, "unit": "°C"}
